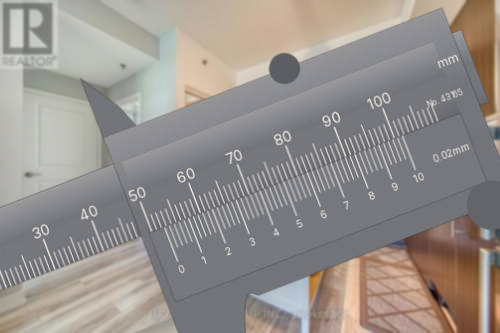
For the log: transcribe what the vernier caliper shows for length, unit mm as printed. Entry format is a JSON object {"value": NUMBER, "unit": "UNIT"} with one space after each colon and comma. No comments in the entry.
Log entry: {"value": 52.6, "unit": "mm"}
